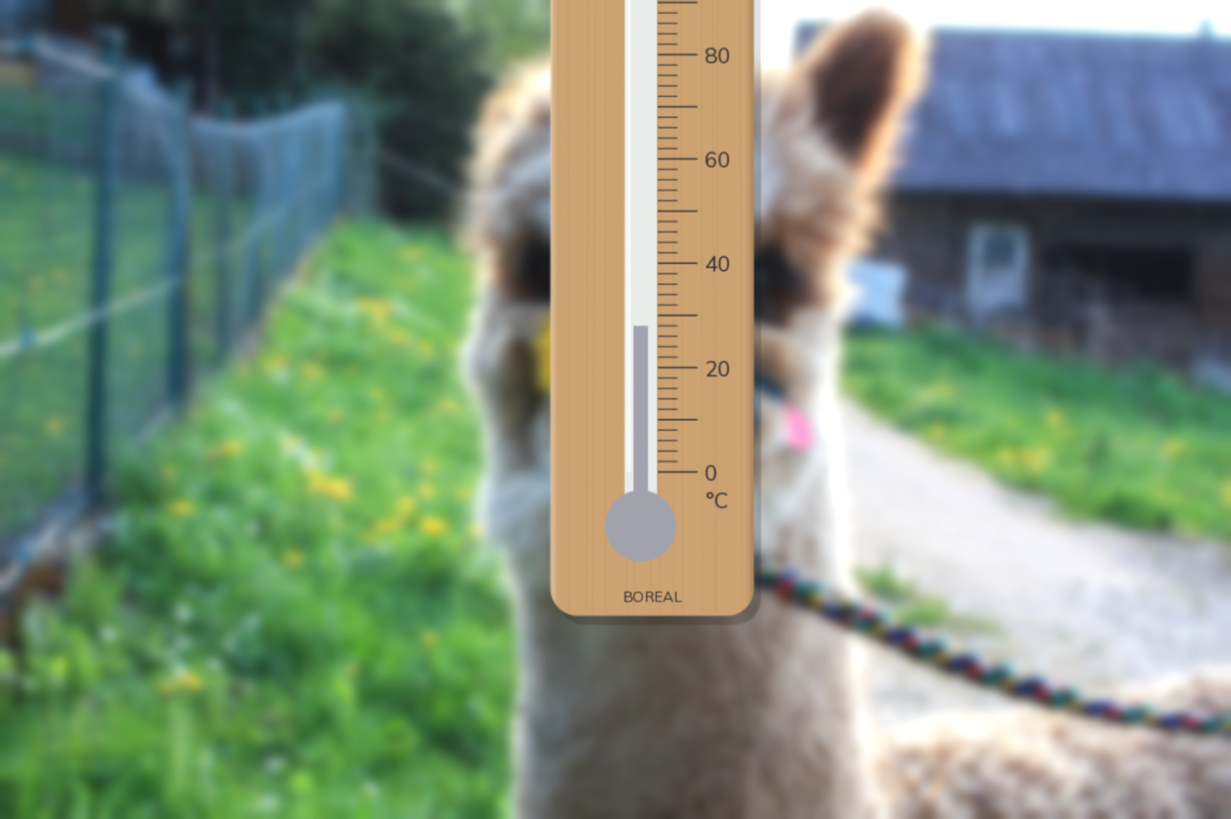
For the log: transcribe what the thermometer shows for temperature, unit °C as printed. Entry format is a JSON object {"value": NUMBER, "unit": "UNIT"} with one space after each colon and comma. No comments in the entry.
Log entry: {"value": 28, "unit": "°C"}
